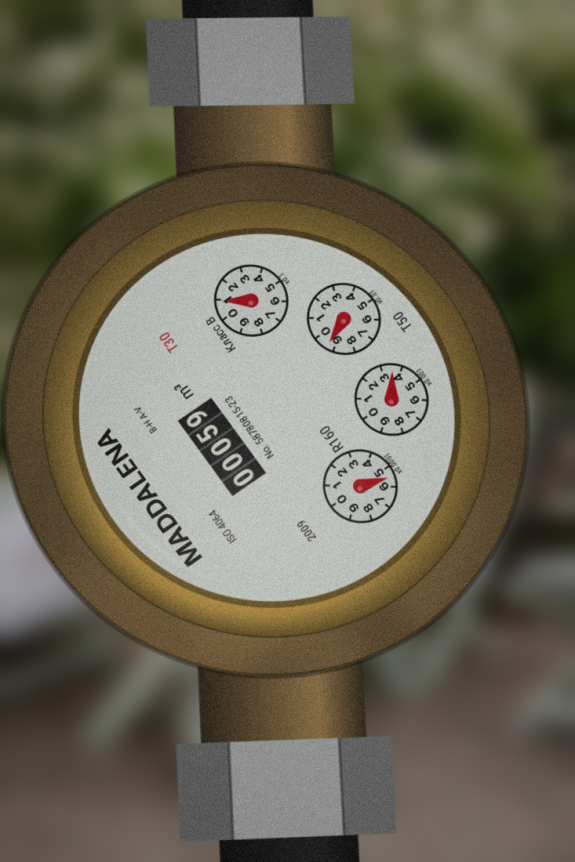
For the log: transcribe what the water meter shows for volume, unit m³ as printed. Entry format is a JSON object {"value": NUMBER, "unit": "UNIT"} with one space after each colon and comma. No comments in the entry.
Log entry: {"value": 59.0935, "unit": "m³"}
